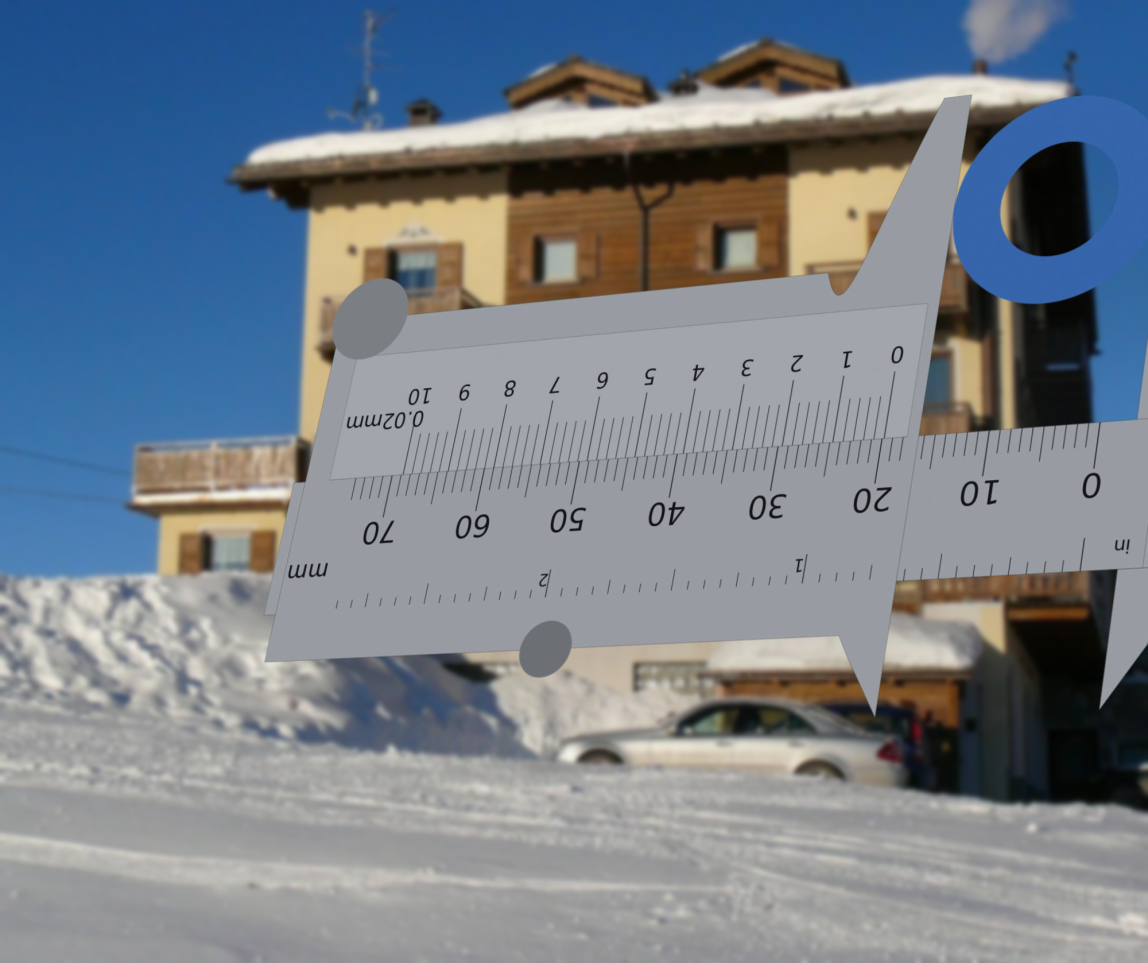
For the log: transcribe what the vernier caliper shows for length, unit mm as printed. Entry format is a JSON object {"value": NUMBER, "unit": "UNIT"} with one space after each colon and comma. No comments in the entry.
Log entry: {"value": 19.8, "unit": "mm"}
